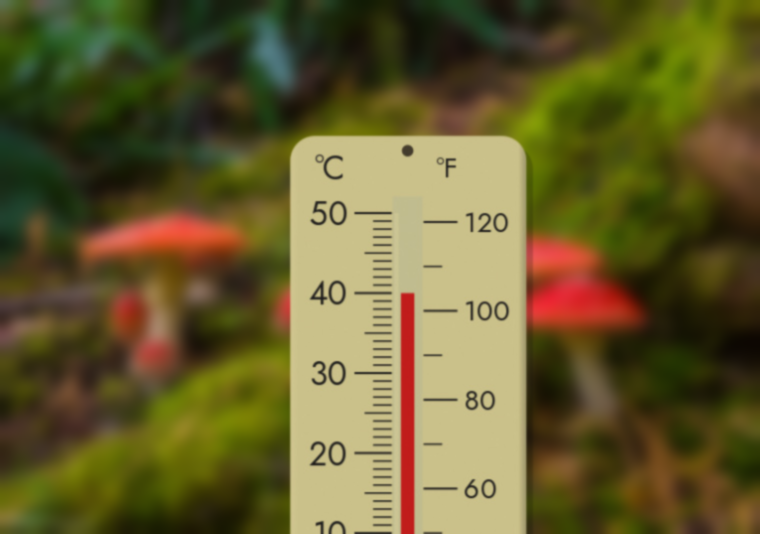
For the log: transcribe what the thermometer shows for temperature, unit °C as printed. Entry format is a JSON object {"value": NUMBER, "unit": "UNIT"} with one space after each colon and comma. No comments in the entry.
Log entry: {"value": 40, "unit": "°C"}
